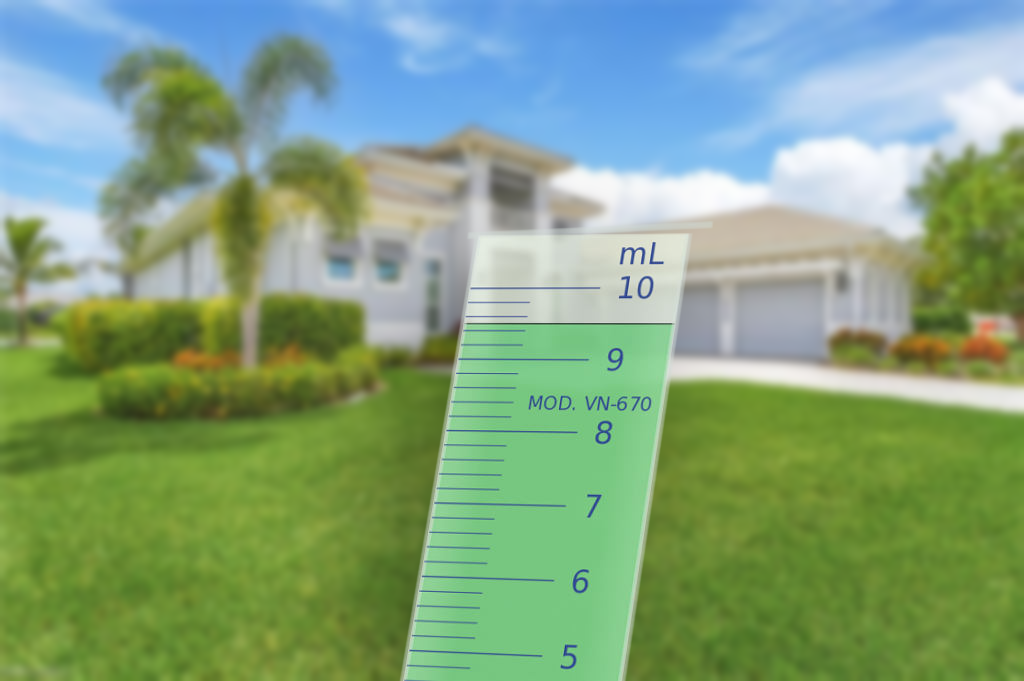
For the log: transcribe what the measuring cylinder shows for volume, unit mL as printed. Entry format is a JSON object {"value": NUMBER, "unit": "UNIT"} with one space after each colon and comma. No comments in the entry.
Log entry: {"value": 9.5, "unit": "mL"}
